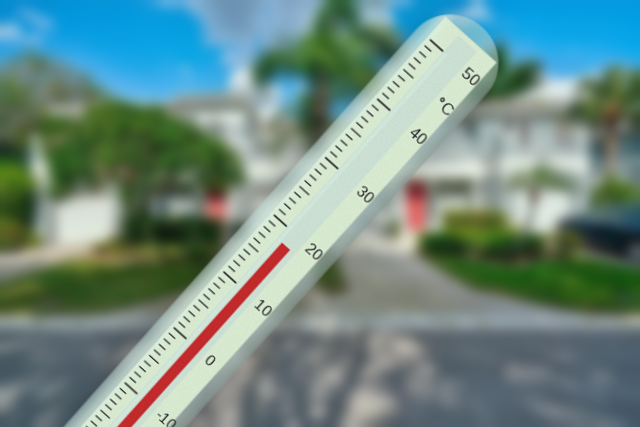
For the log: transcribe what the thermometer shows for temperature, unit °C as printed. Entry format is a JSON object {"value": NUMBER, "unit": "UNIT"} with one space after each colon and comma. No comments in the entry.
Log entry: {"value": 18, "unit": "°C"}
